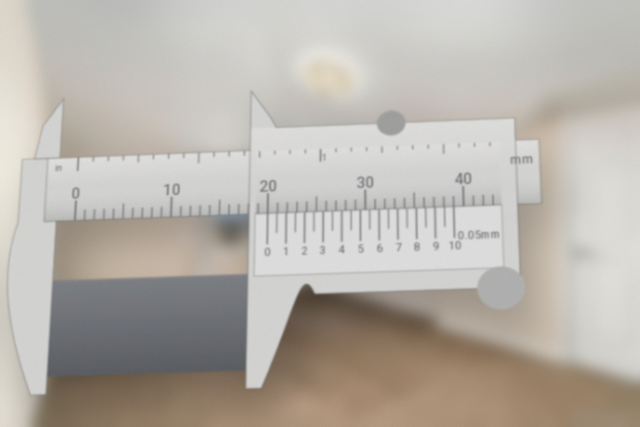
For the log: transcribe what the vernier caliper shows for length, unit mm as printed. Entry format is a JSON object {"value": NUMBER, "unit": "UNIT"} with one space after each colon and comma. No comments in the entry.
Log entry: {"value": 20.0, "unit": "mm"}
